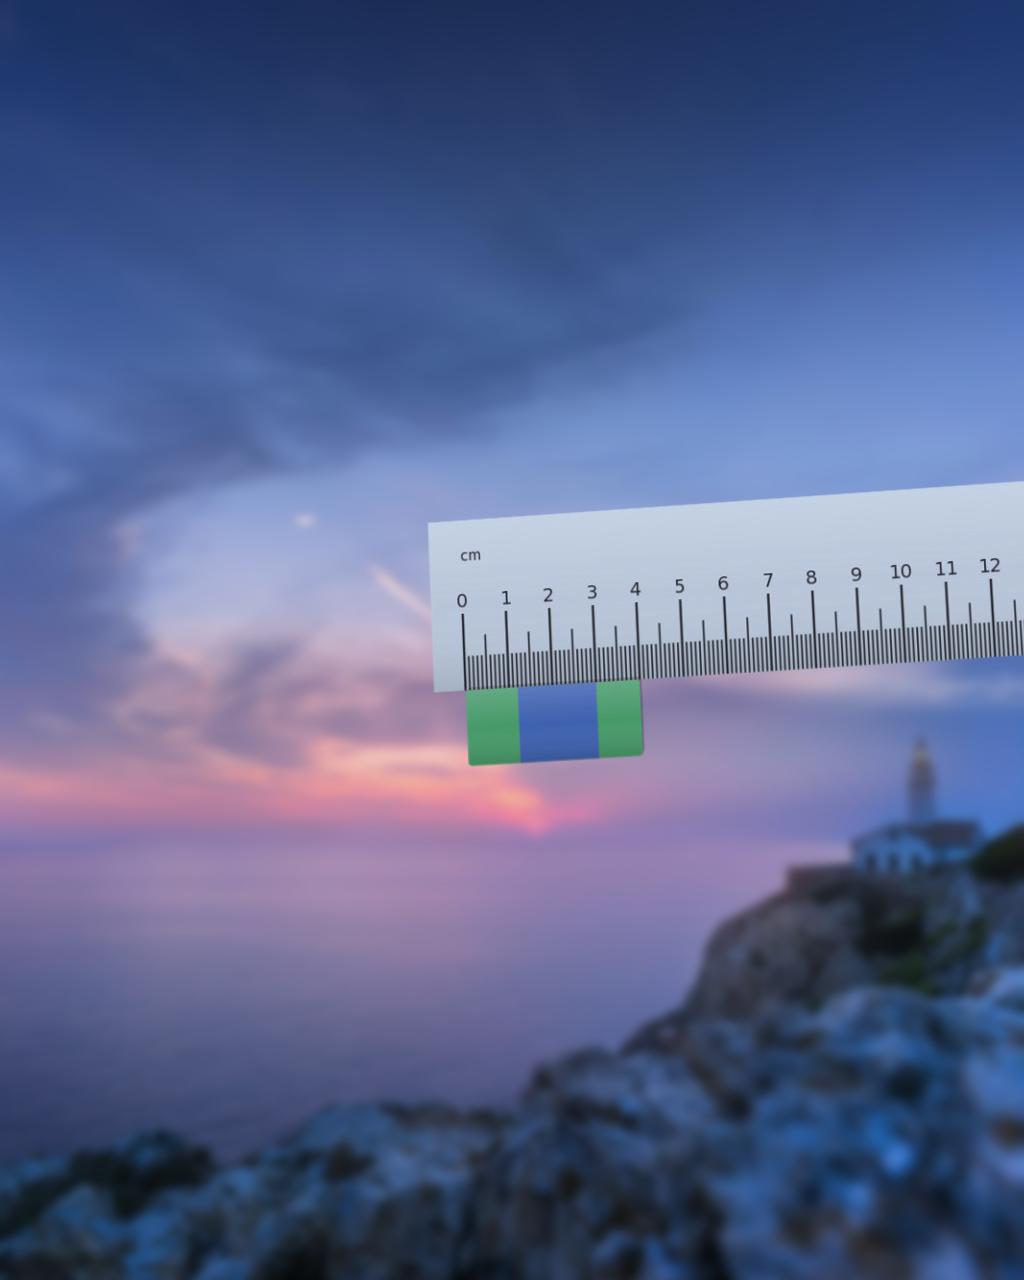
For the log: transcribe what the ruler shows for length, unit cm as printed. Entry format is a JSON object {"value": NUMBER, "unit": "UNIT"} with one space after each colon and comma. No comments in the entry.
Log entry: {"value": 4, "unit": "cm"}
